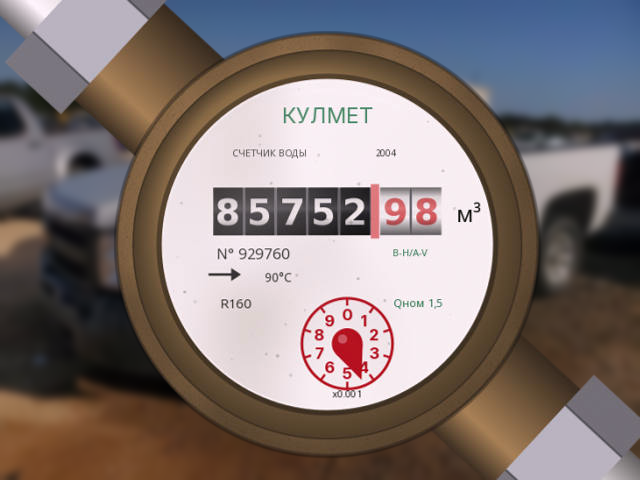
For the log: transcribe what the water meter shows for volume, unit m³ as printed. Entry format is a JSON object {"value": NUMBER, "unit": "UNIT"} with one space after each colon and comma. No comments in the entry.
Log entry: {"value": 85752.984, "unit": "m³"}
